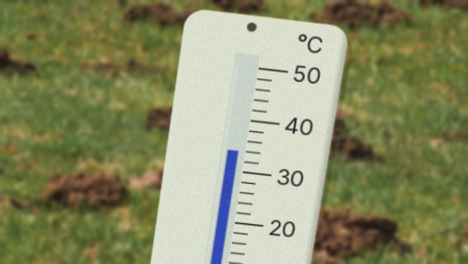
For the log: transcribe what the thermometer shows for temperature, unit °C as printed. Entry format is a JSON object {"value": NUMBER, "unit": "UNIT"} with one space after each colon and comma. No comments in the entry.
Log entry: {"value": 34, "unit": "°C"}
